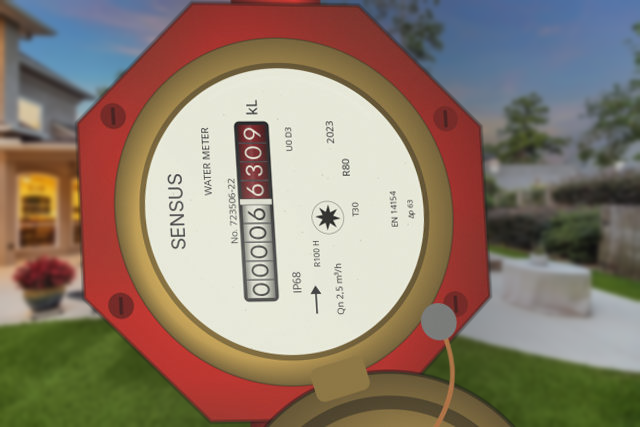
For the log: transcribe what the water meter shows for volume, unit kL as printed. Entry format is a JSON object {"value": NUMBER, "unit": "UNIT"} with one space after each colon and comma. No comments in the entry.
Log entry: {"value": 6.6309, "unit": "kL"}
